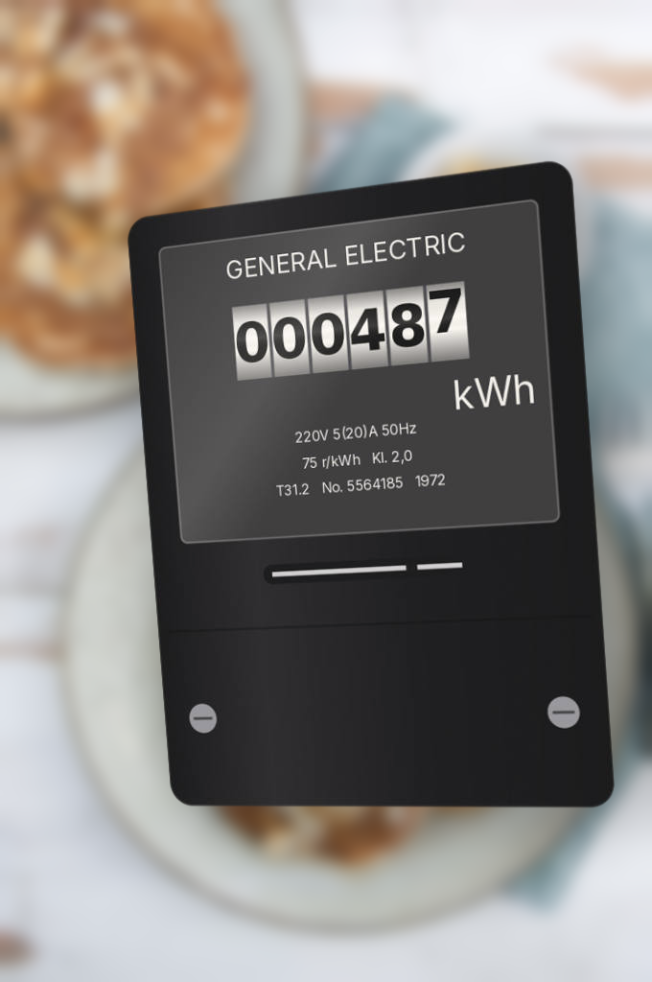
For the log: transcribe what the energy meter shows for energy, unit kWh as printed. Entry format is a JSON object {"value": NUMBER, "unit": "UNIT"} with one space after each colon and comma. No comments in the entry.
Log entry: {"value": 487, "unit": "kWh"}
